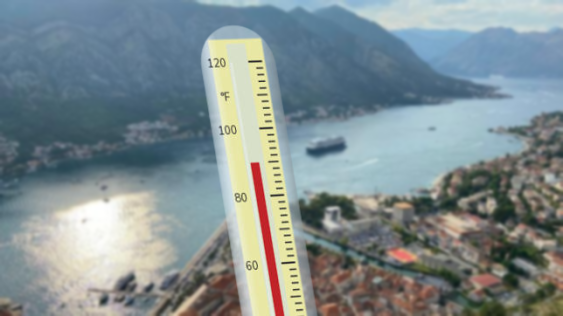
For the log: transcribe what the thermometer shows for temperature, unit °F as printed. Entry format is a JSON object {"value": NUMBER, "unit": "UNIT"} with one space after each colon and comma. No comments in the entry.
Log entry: {"value": 90, "unit": "°F"}
